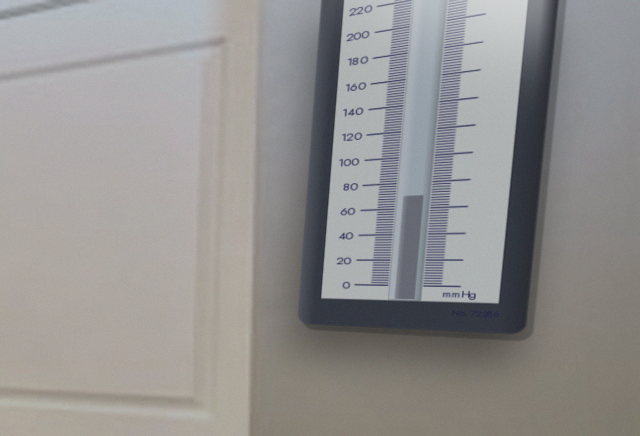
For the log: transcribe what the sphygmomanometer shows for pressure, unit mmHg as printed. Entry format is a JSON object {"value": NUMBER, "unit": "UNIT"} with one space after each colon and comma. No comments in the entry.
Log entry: {"value": 70, "unit": "mmHg"}
